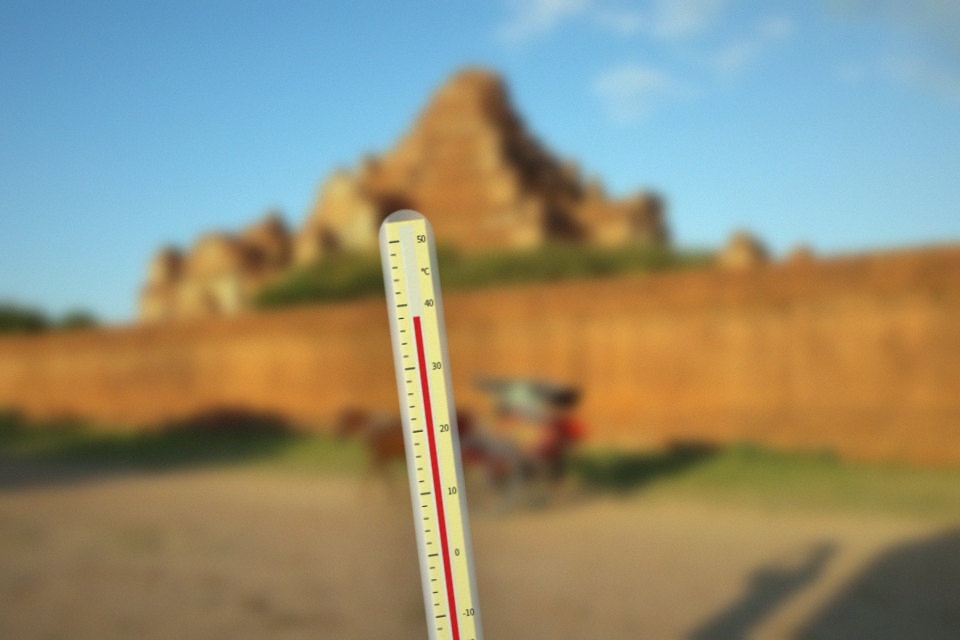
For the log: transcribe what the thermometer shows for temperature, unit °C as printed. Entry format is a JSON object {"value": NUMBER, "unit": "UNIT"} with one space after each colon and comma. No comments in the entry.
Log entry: {"value": 38, "unit": "°C"}
